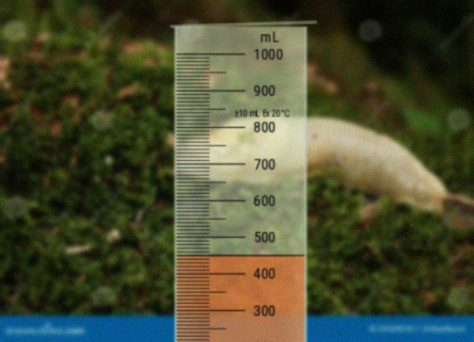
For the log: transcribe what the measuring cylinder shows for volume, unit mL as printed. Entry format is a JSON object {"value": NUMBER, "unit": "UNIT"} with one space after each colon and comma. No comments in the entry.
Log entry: {"value": 450, "unit": "mL"}
